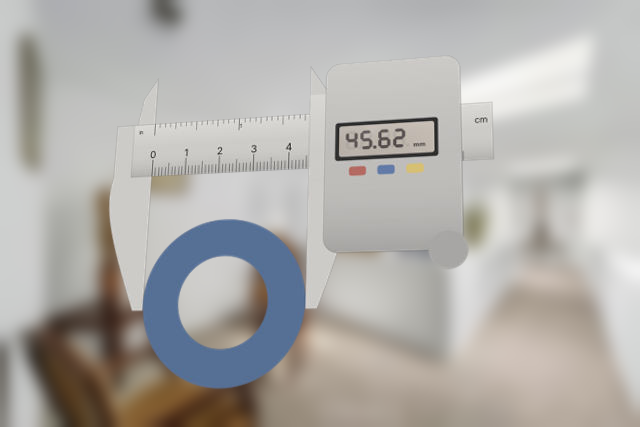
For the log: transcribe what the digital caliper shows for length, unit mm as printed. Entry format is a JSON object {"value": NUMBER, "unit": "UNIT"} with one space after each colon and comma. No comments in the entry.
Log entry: {"value": 45.62, "unit": "mm"}
